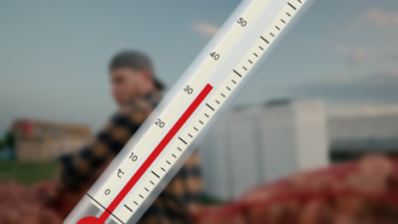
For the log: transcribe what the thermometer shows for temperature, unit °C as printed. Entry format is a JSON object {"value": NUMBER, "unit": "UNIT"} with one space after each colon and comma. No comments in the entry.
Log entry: {"value": 34, "unit": "°C"}
